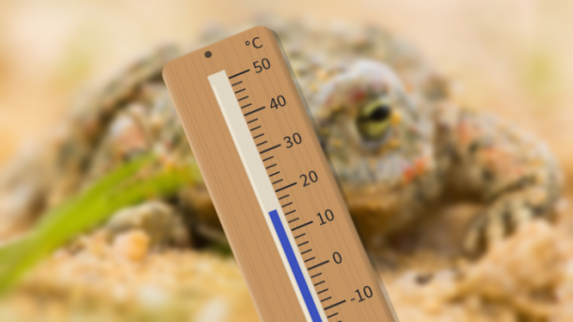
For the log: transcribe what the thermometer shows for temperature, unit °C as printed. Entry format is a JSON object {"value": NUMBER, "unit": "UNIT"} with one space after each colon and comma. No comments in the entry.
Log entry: {"value": 16, "unit": "°C"}
